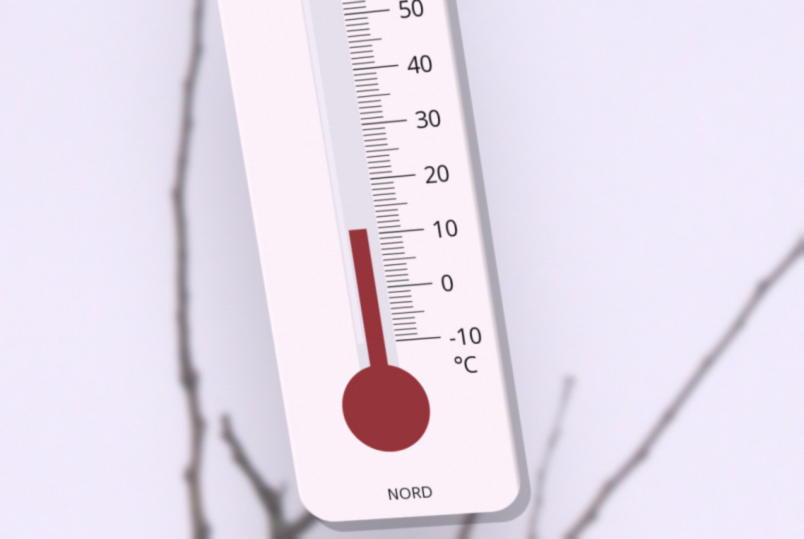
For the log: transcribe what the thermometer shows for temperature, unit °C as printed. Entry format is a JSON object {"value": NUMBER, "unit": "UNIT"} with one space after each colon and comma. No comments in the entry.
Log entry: {"value": 11, "unit": "°C"}
